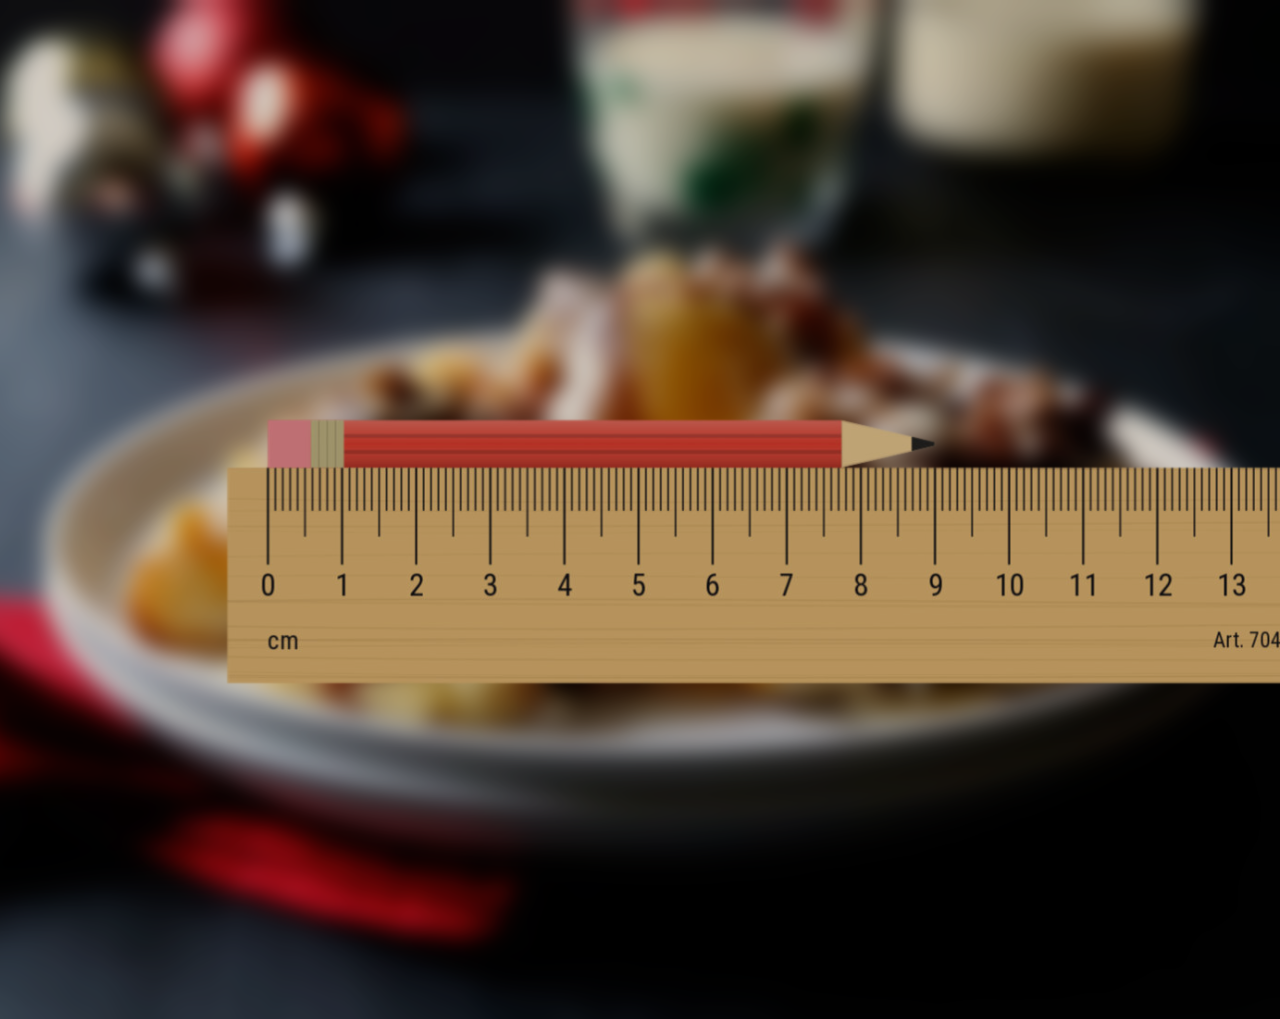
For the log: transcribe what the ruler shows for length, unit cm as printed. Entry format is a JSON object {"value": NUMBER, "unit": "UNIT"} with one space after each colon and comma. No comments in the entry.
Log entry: {"value": 9, "unit": "cm"}
